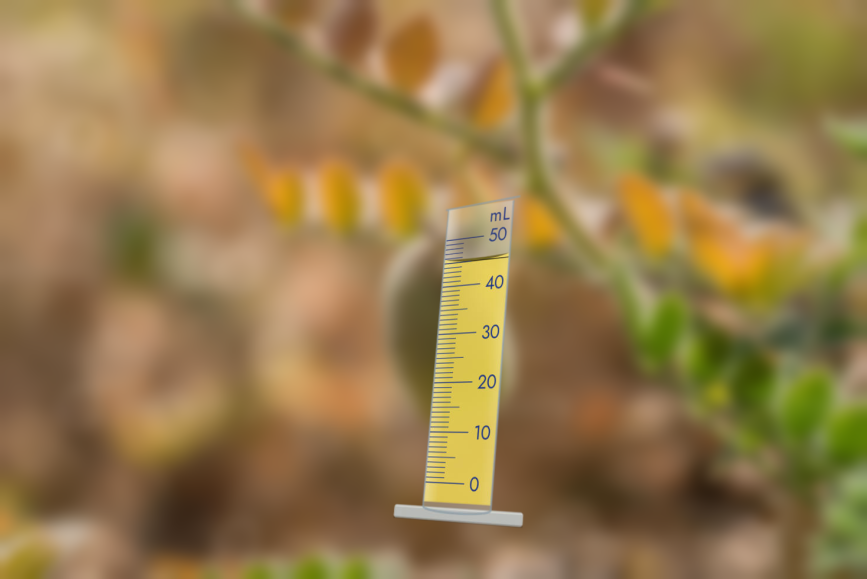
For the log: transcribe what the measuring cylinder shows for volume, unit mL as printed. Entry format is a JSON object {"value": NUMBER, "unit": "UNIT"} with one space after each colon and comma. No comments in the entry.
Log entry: {"value": 45, "unit": "mL"}
